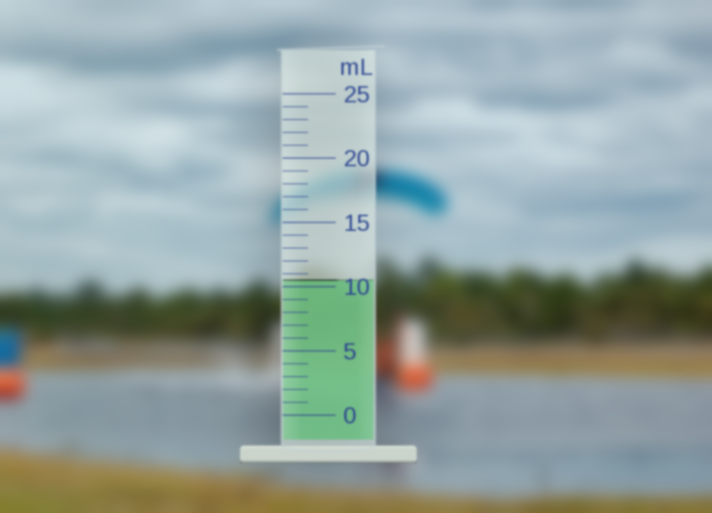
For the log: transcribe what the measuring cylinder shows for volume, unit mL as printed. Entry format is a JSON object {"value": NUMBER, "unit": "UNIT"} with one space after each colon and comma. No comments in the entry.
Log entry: {"value": 10.5, "unit": "mL"}
